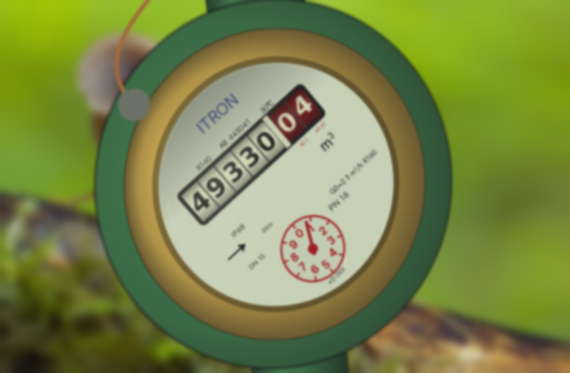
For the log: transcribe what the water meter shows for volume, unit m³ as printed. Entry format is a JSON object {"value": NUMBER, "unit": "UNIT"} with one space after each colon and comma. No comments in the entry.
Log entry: {"value": 49330.040, "unit": "m³"}
